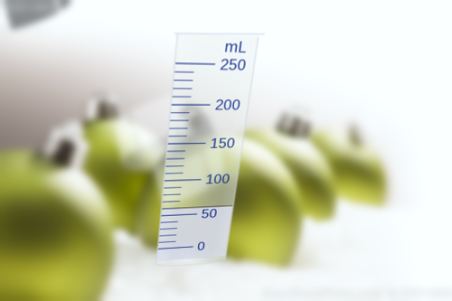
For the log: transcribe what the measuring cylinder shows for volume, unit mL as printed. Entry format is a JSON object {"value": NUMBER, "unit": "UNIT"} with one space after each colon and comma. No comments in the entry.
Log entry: {"value": 60, "unit": "mL"}
